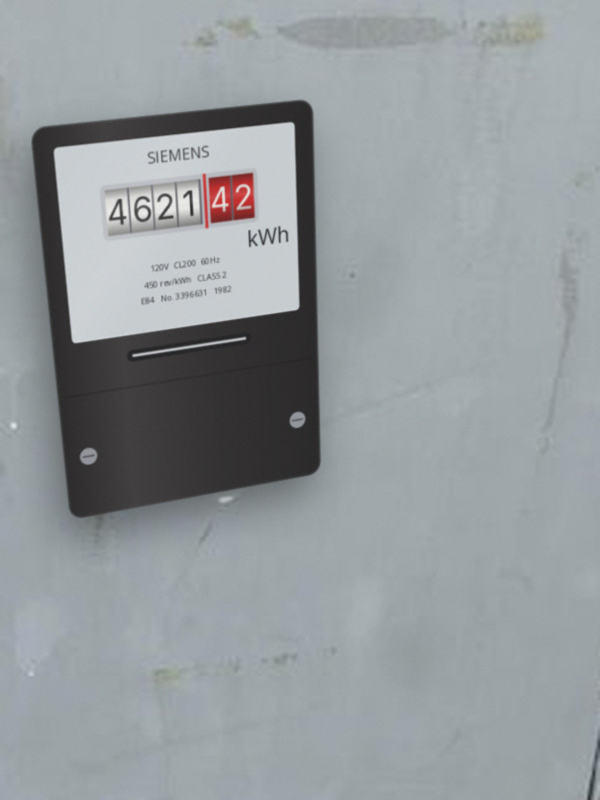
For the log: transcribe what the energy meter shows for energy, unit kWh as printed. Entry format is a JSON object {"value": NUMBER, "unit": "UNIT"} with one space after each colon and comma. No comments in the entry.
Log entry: {"value": 4621.42, "unit": "kWh"}
